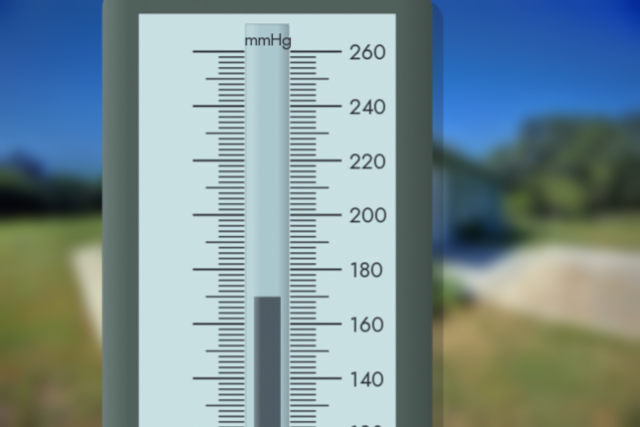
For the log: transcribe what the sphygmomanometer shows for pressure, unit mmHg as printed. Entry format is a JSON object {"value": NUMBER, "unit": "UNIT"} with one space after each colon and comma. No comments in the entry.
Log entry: {"value": 170, "unit": "mmHg"}
